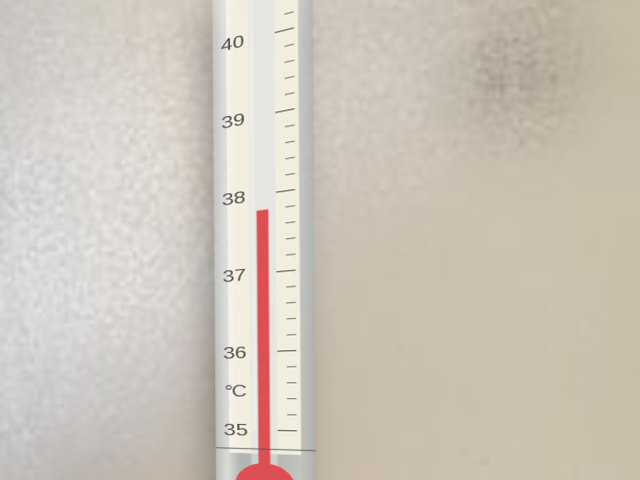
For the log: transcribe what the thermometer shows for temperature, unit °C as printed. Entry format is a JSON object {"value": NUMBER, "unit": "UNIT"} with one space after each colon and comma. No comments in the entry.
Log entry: {"value": 37.8, "unit": "°C"}
